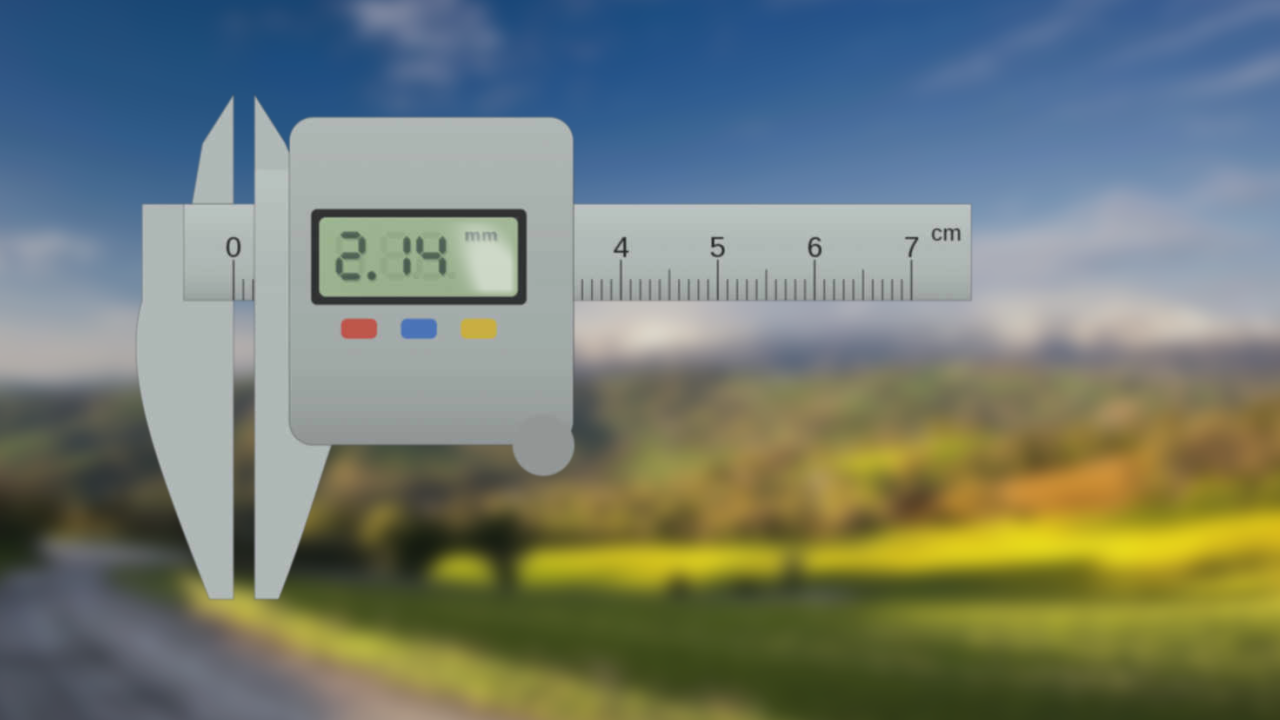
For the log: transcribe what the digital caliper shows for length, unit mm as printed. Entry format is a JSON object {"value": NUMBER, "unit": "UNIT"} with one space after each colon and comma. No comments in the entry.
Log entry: {"value": 2.14, "unit": "mm"}
